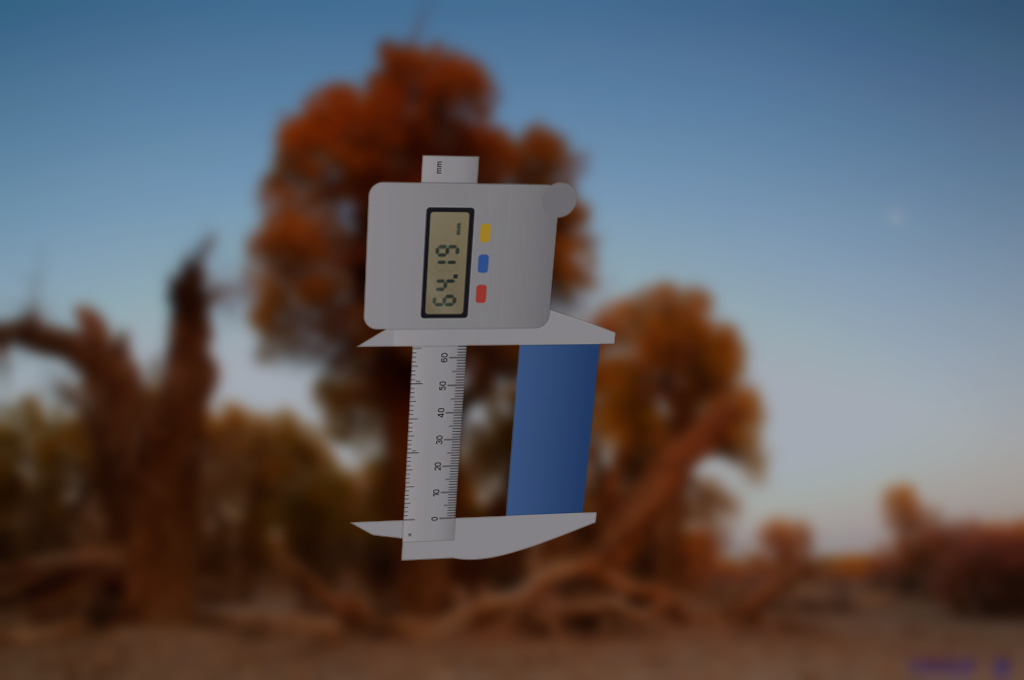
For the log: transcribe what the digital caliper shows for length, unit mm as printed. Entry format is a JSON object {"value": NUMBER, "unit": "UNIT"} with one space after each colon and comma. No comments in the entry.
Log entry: {"value": 64.19, "unit": "mm"}
